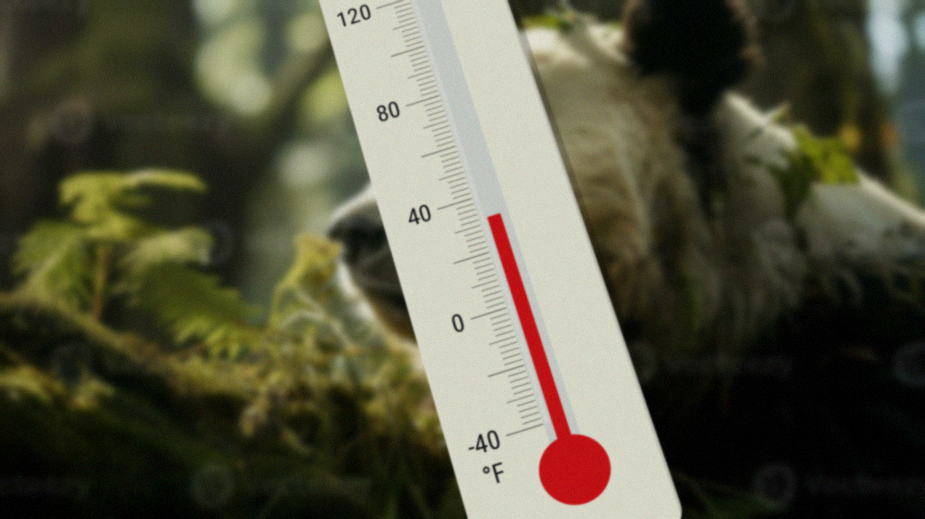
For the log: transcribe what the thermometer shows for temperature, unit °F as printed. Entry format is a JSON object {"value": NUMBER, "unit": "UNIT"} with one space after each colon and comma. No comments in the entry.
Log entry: {"value": 32, "unit": "°F"}
